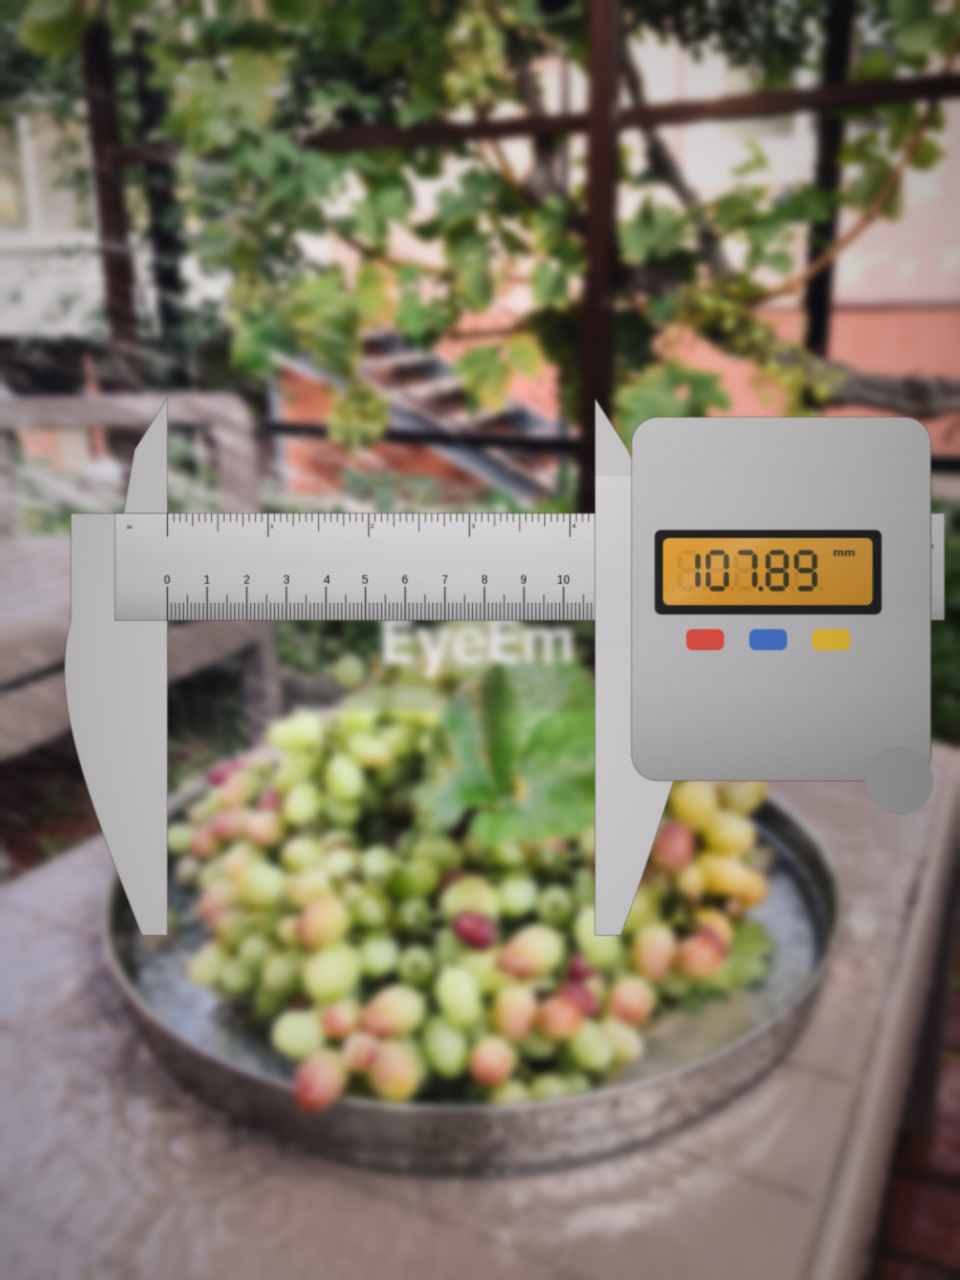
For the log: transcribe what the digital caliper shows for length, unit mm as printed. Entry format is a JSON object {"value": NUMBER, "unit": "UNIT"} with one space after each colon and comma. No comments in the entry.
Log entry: {"value": 107.89, "unit": "mm"}
